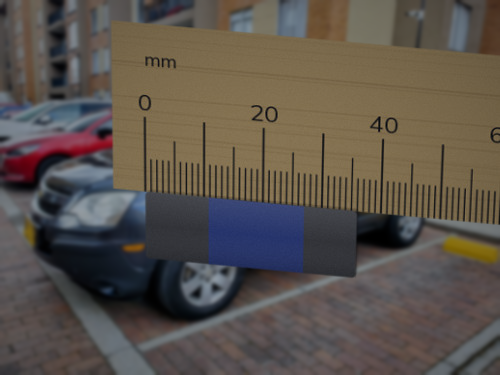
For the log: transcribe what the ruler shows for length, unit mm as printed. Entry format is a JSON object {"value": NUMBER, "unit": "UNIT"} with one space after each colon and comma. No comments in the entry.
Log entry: {"value": 36, "unit": "mm"}
